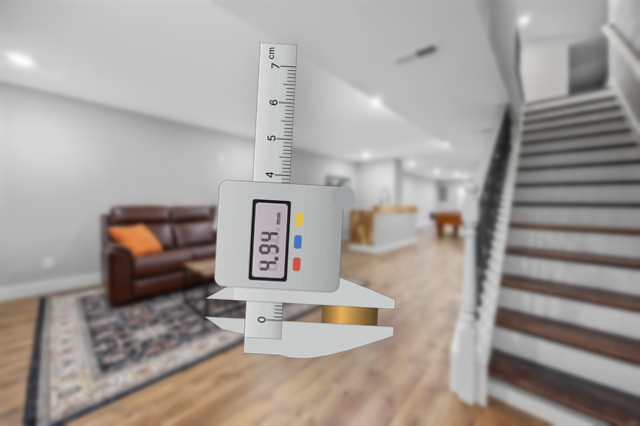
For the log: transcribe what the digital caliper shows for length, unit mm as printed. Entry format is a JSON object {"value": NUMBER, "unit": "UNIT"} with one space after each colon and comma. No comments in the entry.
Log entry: {"value": 4.94, "unit": "mm"}
